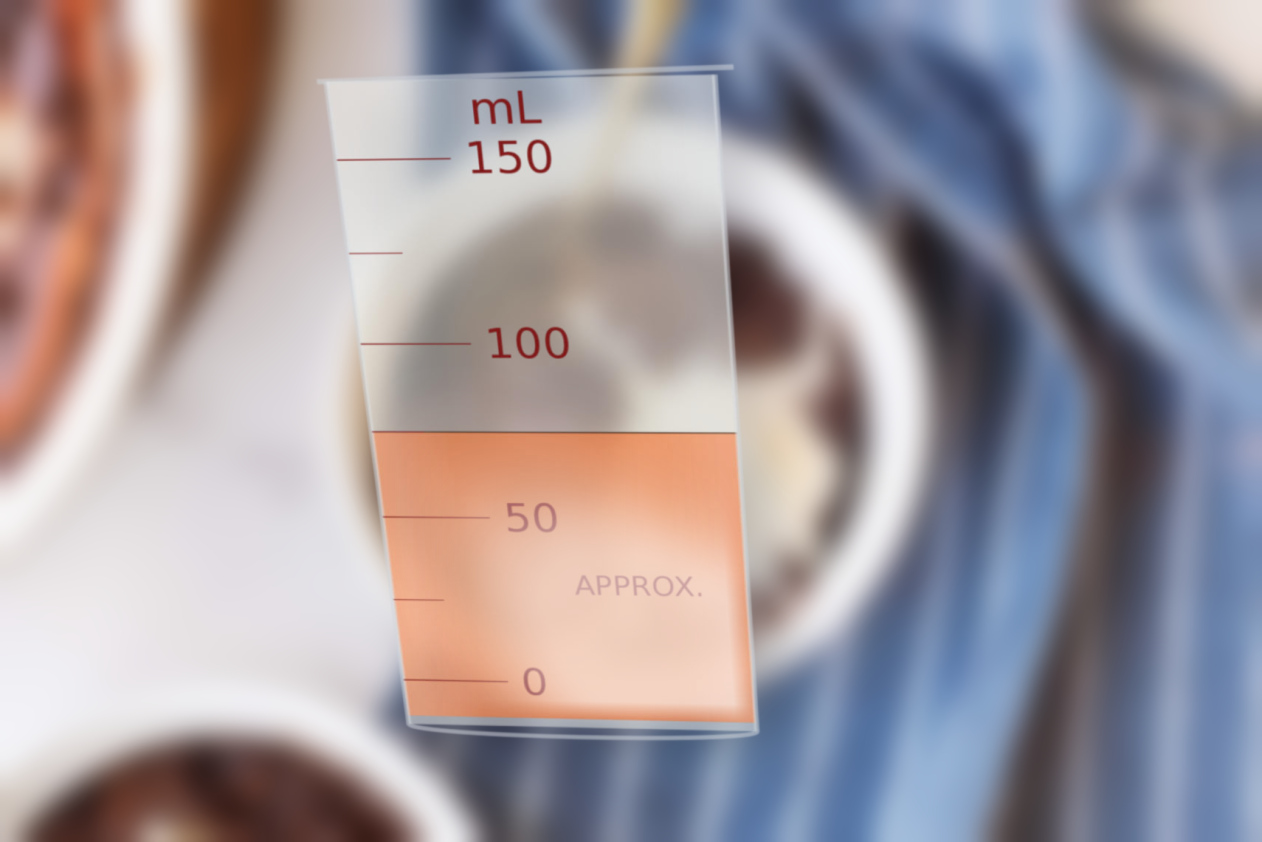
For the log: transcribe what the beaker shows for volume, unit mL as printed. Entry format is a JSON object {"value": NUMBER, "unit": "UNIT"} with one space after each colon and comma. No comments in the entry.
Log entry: {"value": 75, "unit": "mL"}
